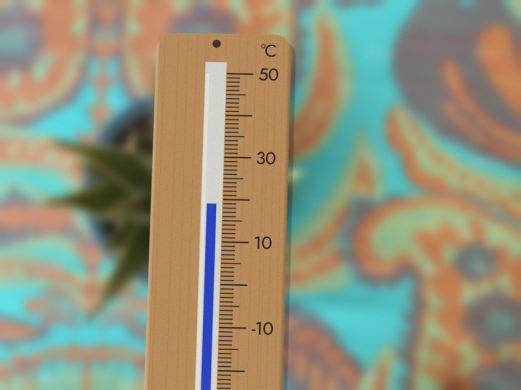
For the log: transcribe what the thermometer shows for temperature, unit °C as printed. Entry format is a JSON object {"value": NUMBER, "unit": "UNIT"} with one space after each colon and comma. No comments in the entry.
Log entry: {"value": 19, "unit": "°C"}
